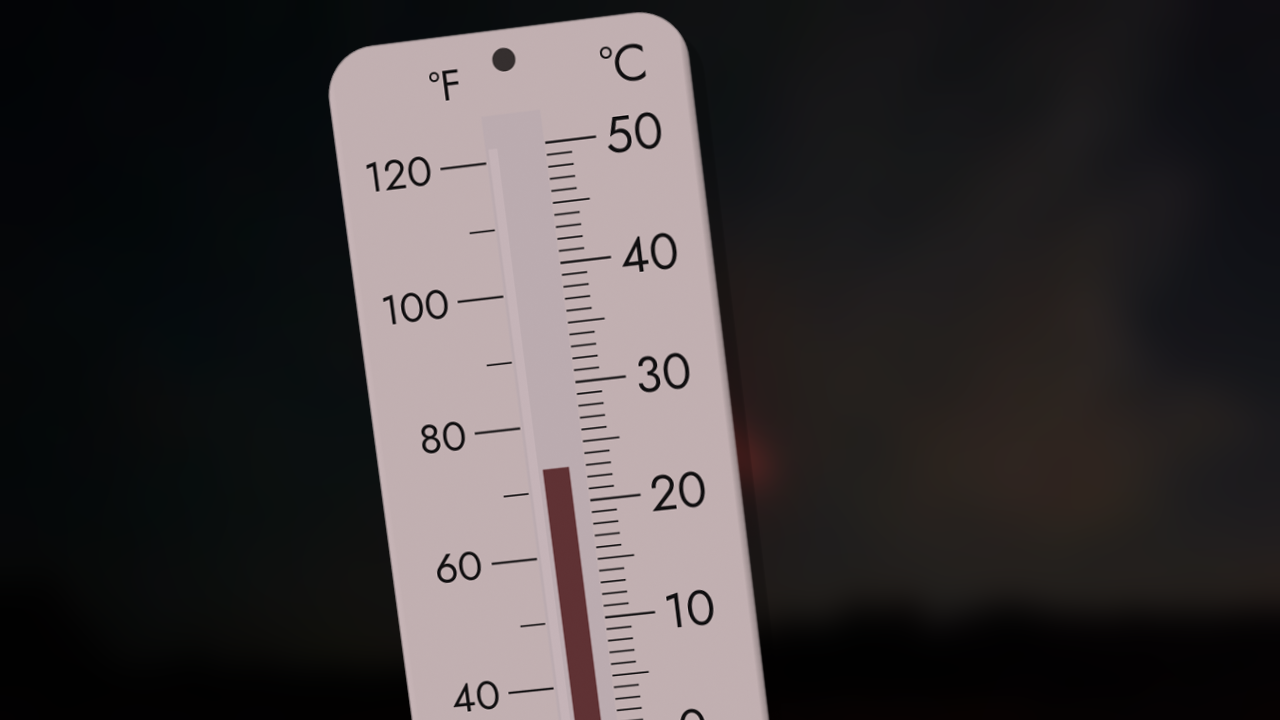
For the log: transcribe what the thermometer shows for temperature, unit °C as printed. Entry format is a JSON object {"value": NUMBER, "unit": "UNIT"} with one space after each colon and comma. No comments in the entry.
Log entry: {"value": 23, "unit": "°C"}
